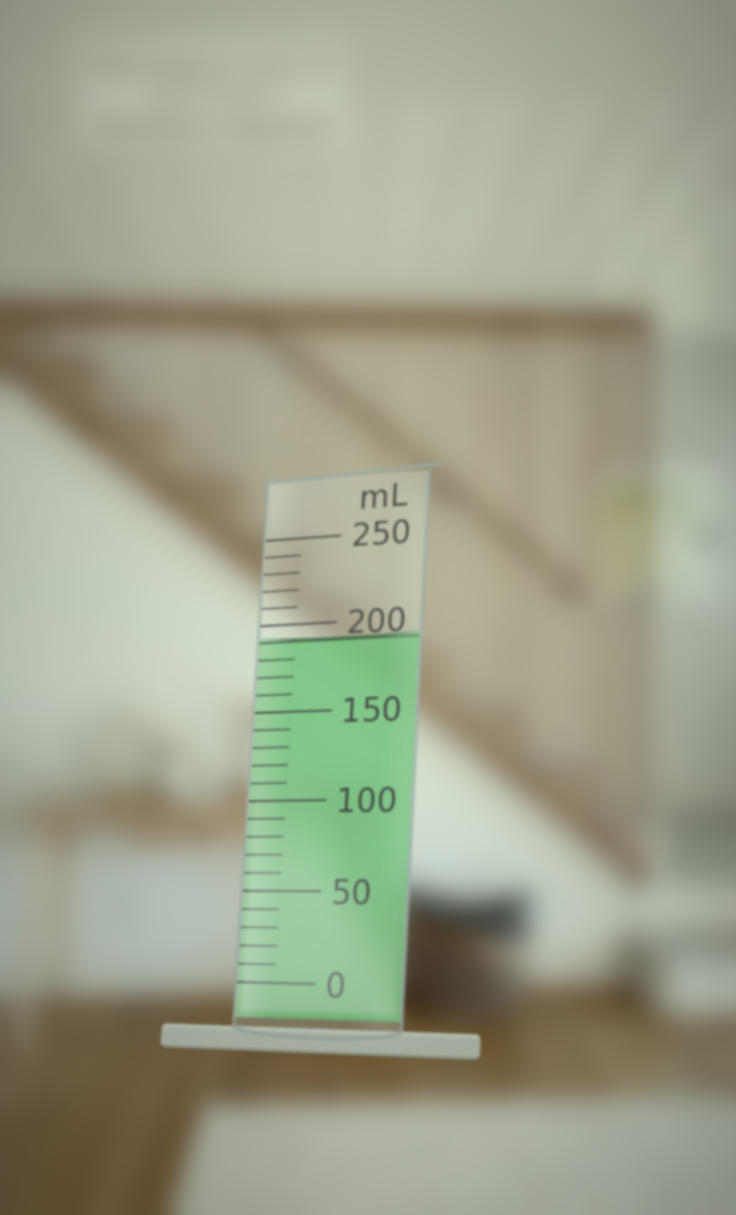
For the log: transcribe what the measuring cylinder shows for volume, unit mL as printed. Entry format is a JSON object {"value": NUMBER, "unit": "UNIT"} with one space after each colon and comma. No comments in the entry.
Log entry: {"value": 190, "unit": "mL"}
